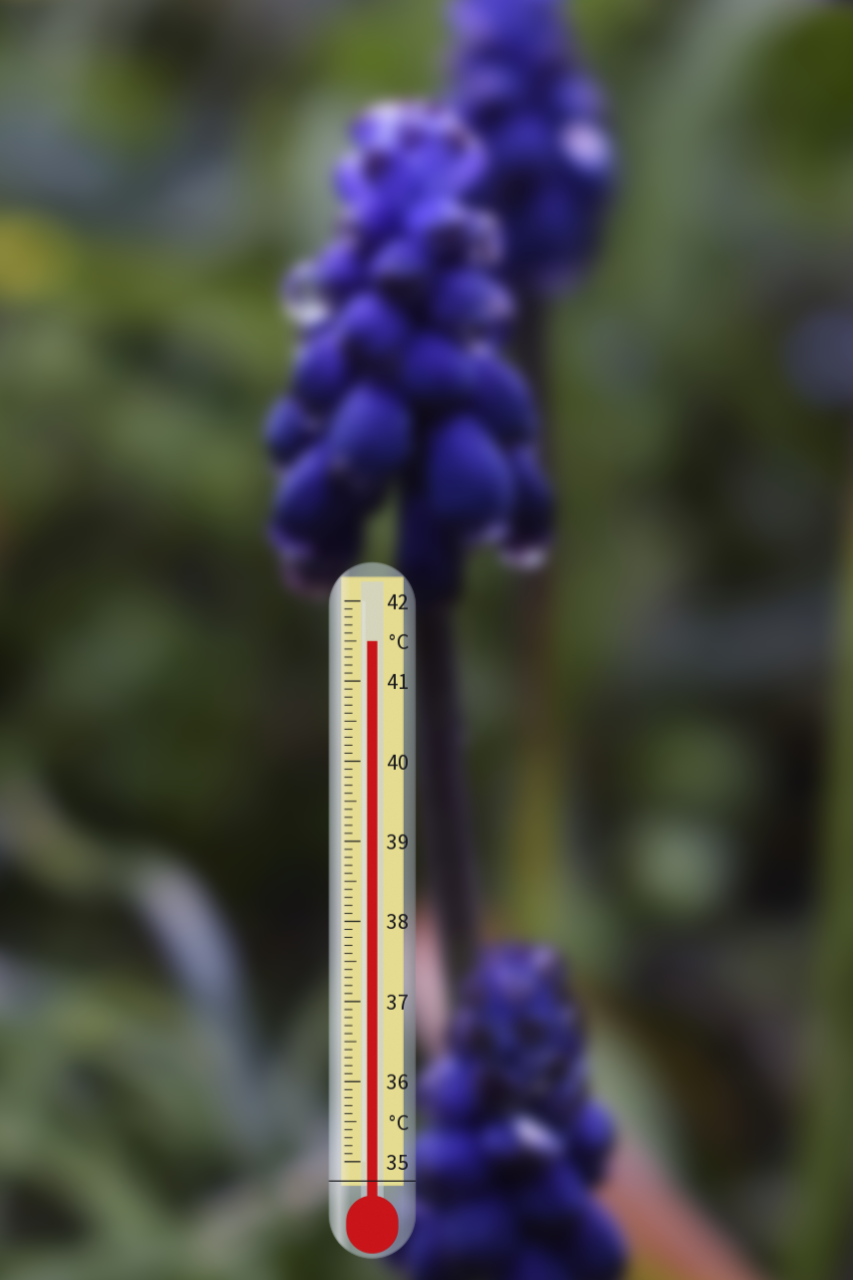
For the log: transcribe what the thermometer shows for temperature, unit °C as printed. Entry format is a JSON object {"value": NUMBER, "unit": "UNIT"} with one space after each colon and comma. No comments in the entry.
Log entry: {"value": 41.5, "unit": "°C"}
